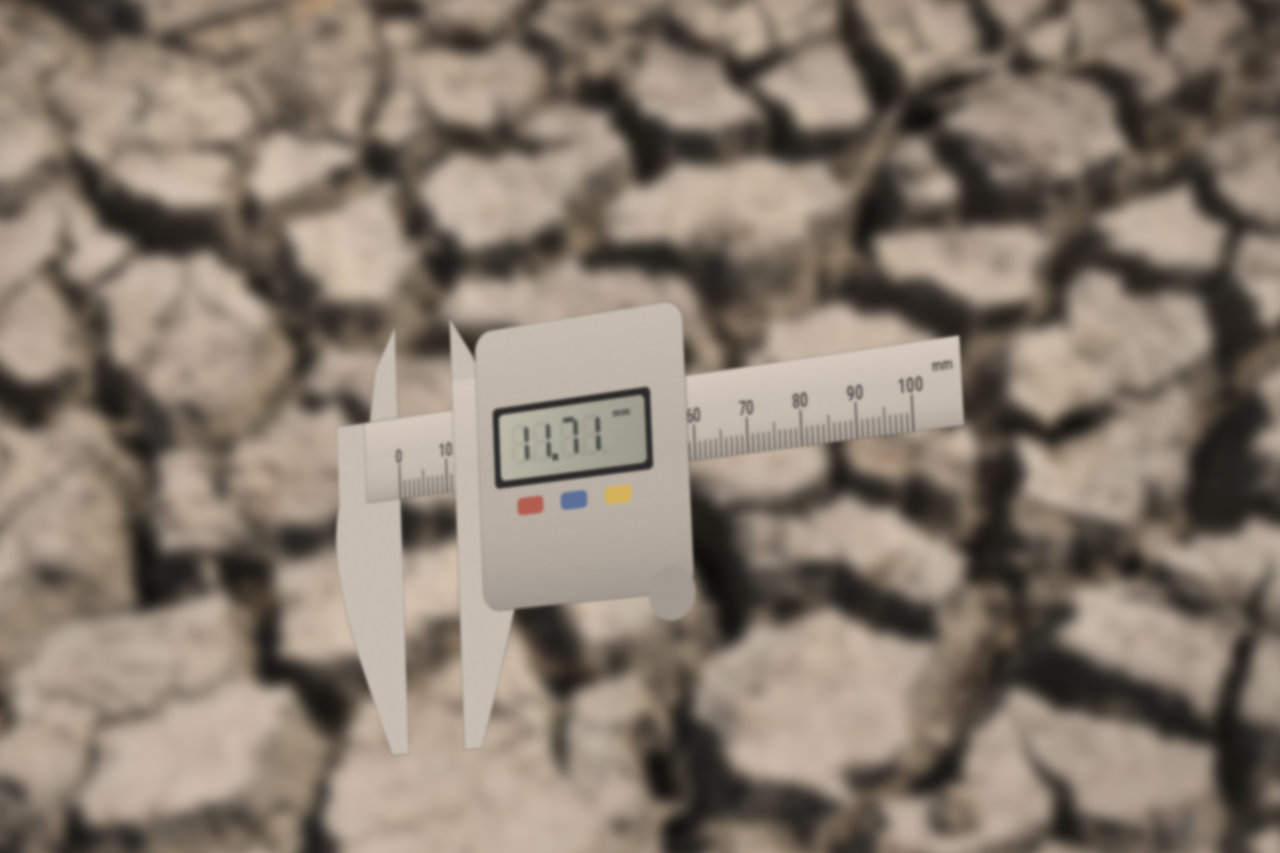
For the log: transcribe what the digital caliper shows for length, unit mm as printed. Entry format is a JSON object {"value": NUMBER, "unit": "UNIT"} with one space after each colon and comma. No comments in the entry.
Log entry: {"value": 11.71, "unit": "mm"}
